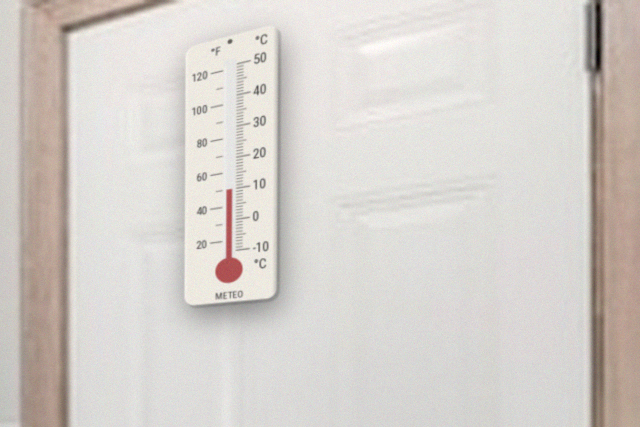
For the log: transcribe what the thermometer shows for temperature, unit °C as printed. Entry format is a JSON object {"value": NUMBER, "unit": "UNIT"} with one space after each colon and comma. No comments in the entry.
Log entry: {"value": 10, "unit": "°C"}
